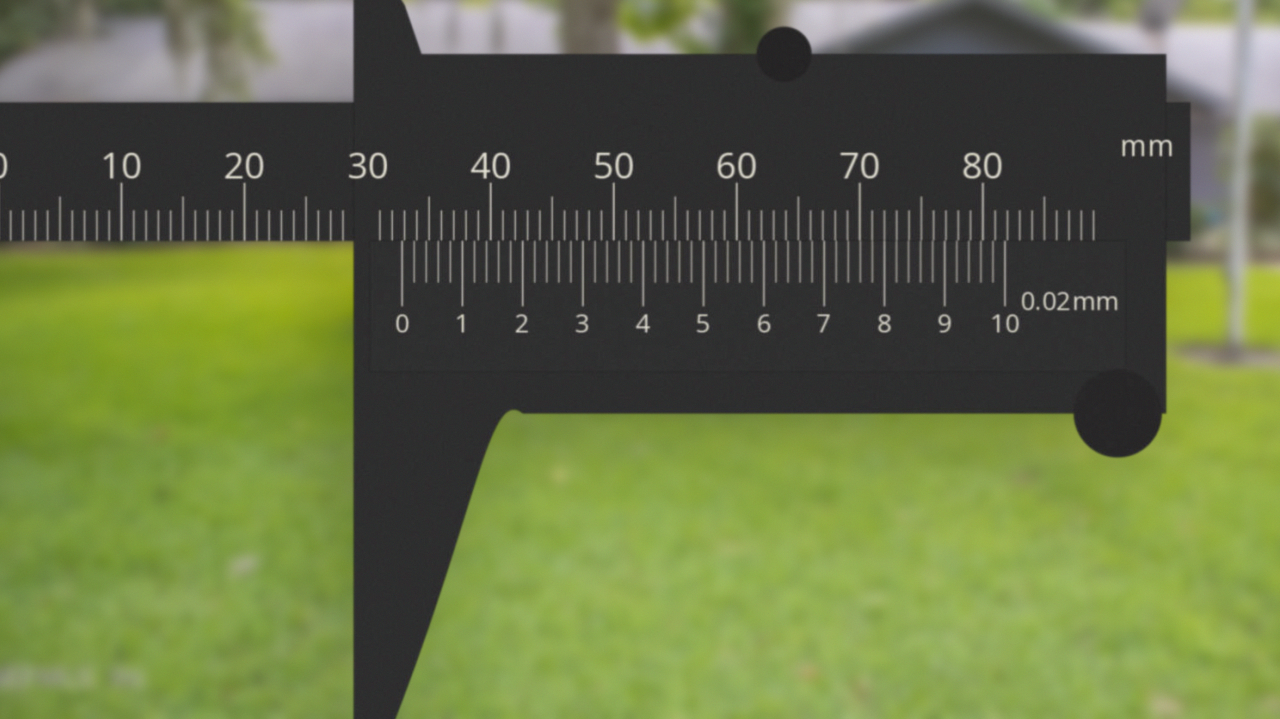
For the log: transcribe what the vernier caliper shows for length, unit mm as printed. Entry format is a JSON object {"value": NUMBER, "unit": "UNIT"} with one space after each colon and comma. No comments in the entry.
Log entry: {"value": 32.8, "unit": "mm"}
